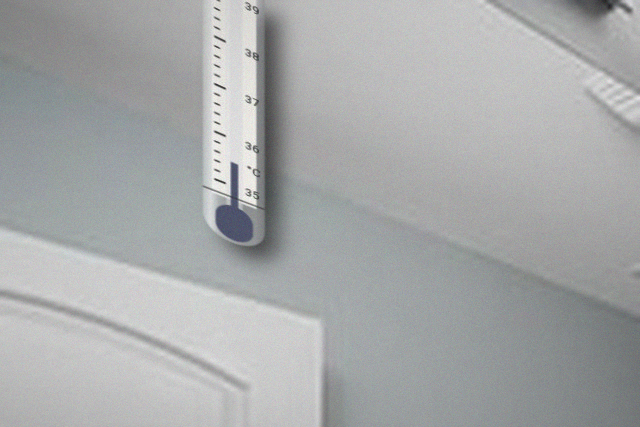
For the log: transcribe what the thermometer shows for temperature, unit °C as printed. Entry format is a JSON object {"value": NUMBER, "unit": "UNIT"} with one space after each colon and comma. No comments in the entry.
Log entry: {"value": 35.5, "unit": "°C"}
